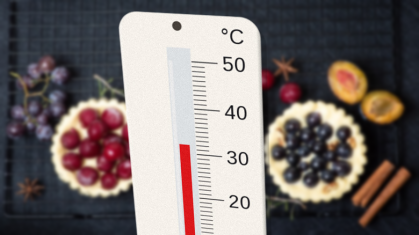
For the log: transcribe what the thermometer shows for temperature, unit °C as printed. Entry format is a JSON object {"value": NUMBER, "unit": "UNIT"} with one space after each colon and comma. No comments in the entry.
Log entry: {"value": 32, "unit": "°C"}
